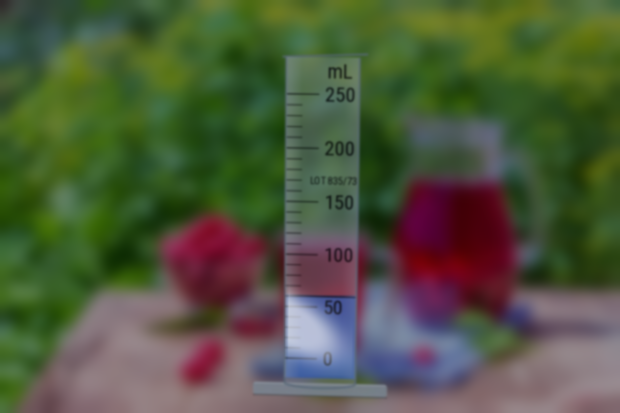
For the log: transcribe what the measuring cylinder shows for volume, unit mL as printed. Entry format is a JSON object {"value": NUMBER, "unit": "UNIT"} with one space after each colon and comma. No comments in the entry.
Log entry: {"value": 60, "unit": "mL"}
